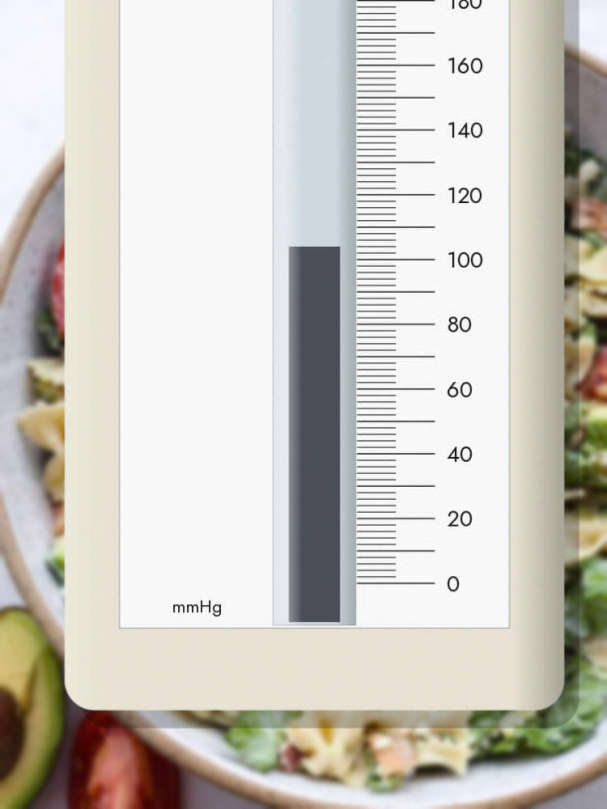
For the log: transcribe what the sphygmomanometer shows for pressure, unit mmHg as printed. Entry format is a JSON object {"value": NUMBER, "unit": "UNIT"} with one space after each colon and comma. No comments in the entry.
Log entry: {"value": 104, "unit": "mmHg"}
